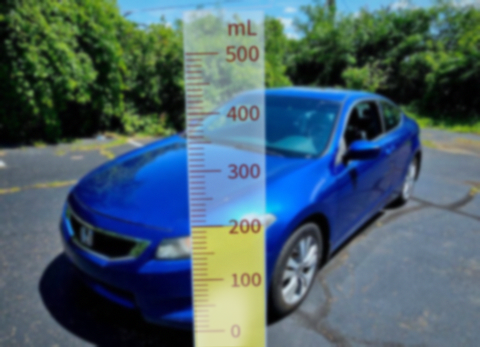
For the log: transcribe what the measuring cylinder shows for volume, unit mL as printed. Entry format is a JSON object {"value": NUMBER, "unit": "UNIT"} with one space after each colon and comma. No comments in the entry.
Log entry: {"value": 200, "unit": "mL"}
